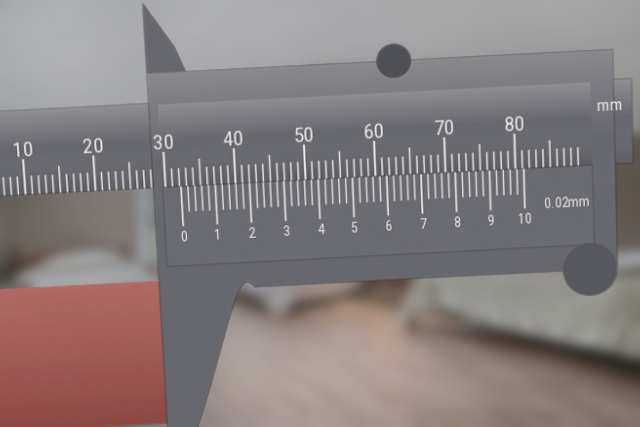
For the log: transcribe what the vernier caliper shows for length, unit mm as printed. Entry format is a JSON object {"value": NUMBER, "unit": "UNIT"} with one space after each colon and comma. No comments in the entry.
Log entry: {"value": 32.2, "unit": "mm"}
